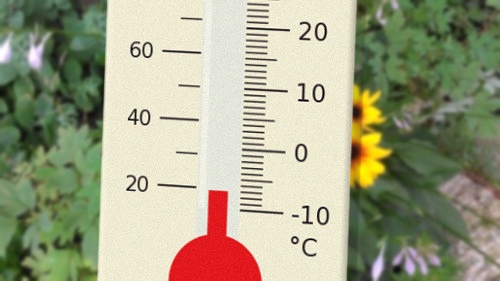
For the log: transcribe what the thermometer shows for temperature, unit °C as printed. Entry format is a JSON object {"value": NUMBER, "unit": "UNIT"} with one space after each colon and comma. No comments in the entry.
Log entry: {"value": -7, "unit": "°C"}
